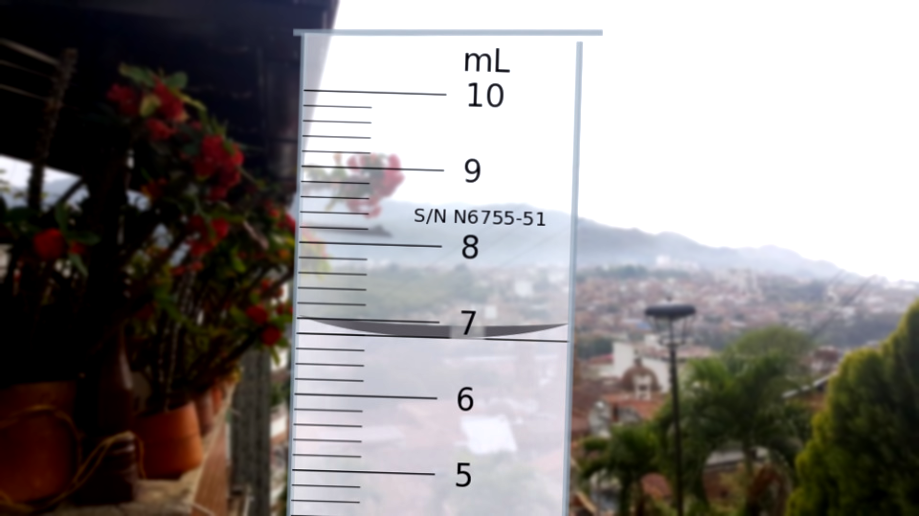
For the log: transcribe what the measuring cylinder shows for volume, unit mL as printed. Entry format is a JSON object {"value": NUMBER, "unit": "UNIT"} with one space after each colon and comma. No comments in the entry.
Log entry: {"value": 6.8, "unit": "mL"}
